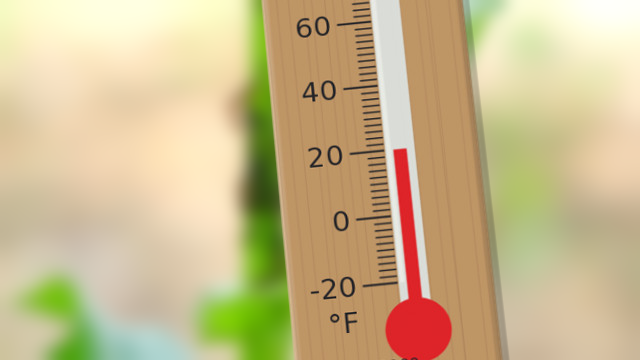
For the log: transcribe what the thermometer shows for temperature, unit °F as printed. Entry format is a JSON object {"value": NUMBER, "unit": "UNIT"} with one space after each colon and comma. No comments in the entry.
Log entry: {"value": 20, "unit": "°F"}
